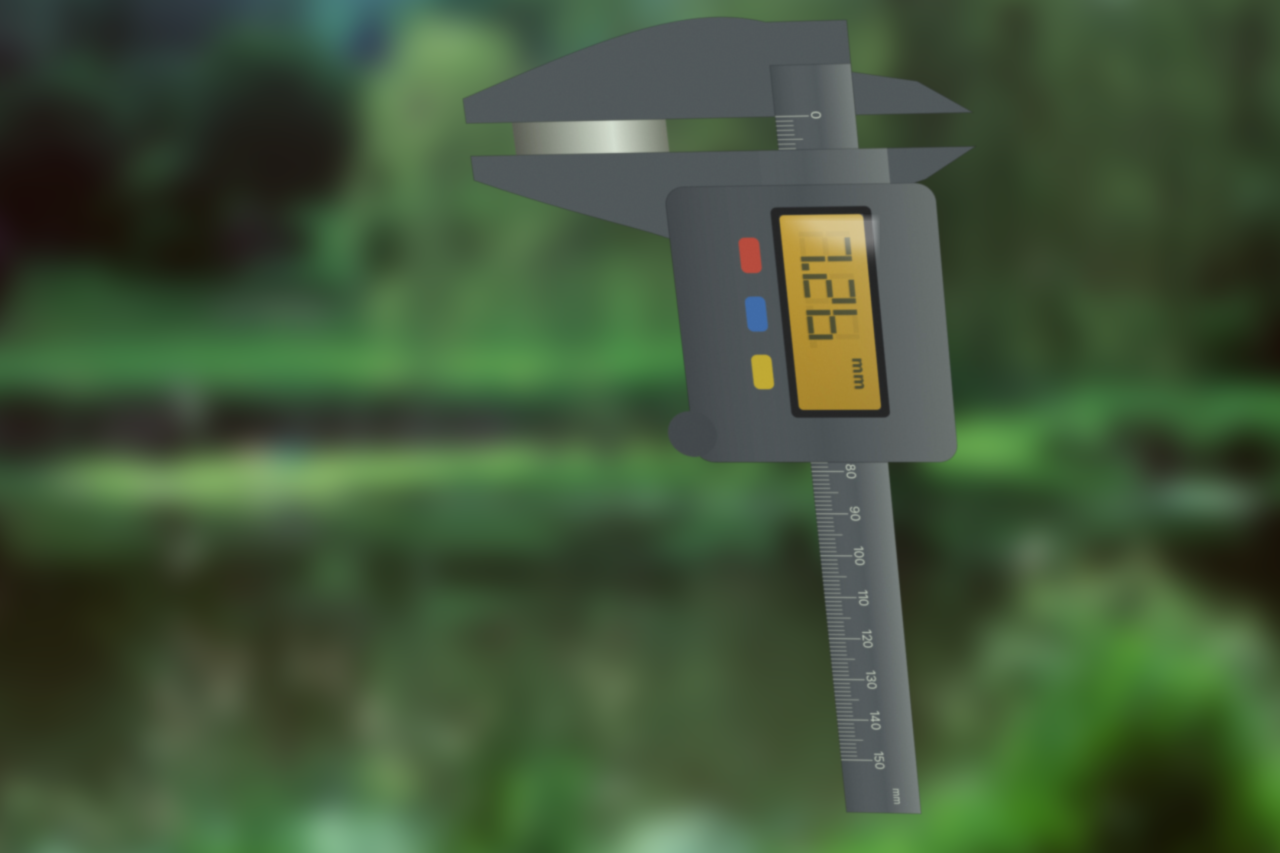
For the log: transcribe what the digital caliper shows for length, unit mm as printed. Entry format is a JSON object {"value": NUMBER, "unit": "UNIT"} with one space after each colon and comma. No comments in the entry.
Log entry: {"value": 7.26, "unit": "mm"}
